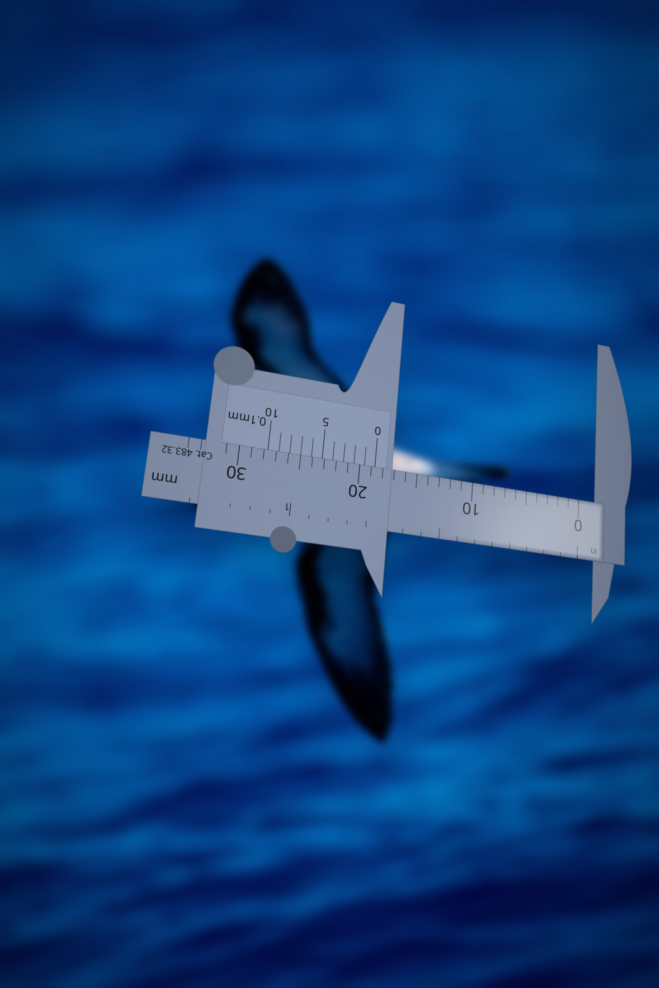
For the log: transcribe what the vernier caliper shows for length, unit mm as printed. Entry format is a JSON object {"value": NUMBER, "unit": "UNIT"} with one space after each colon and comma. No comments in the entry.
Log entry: {"value": 18.7, "unit": "mm"}
